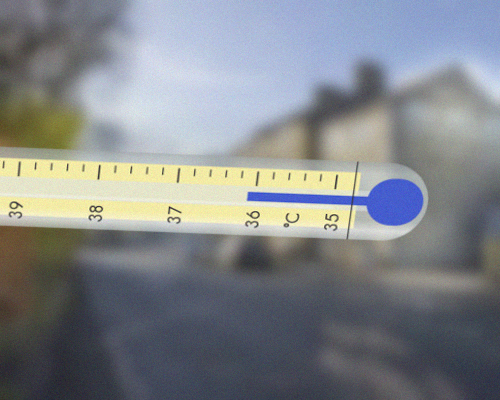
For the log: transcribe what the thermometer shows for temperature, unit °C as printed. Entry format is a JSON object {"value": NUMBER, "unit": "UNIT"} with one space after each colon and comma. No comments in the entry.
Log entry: {"value": 36.1, "unit": "°C"}
